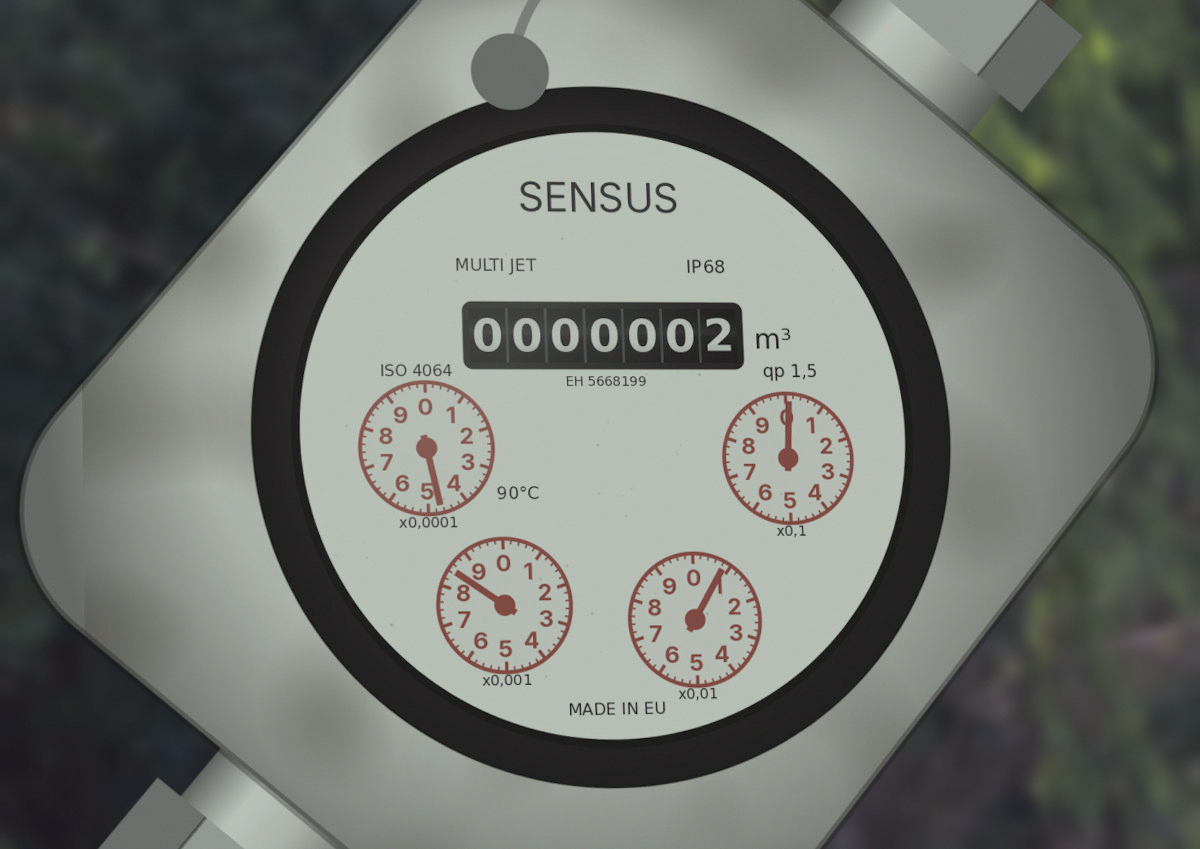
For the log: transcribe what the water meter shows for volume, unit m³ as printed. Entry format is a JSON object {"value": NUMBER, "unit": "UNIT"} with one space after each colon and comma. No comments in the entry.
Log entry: {"value": 2.0084, "unit": "m³"}
